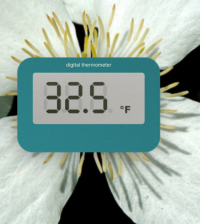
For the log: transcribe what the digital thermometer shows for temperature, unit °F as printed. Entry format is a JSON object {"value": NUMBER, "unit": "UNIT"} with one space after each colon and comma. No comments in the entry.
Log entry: {"value": 32.5, "unit": "°F"}
